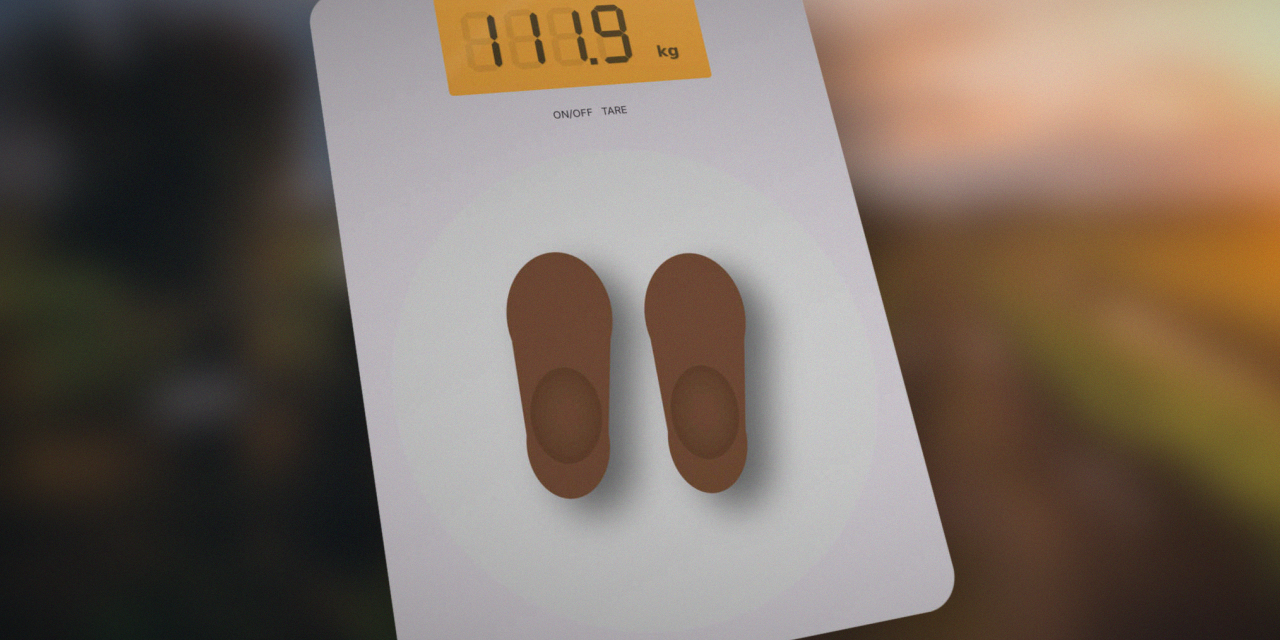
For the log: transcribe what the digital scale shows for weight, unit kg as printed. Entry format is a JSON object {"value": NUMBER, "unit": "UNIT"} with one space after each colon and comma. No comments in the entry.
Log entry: {"value": 111.9, "unit": "kg"}
